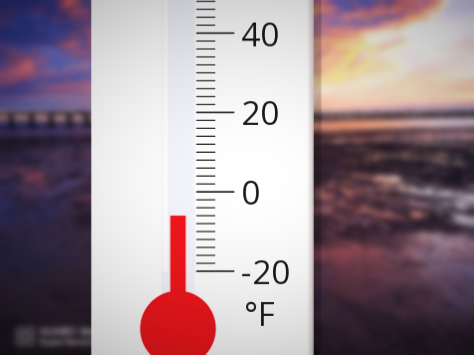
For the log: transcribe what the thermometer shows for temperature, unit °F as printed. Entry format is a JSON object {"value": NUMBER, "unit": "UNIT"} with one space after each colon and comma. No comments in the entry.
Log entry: {"value": -6, "unit": "°F"}
